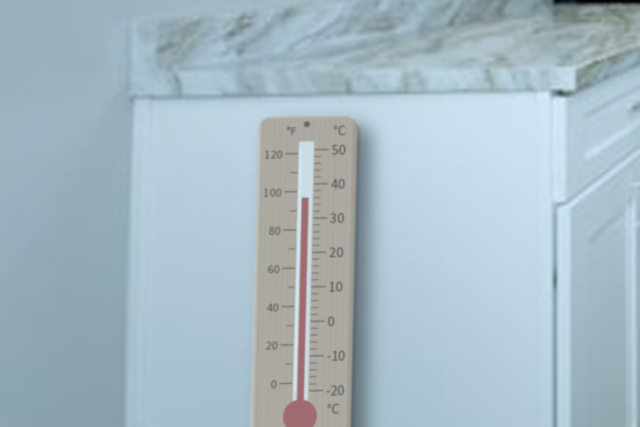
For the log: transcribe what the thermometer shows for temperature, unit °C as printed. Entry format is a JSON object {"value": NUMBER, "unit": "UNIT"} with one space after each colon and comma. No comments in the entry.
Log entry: {"value": 36, "unit": "°C"}
